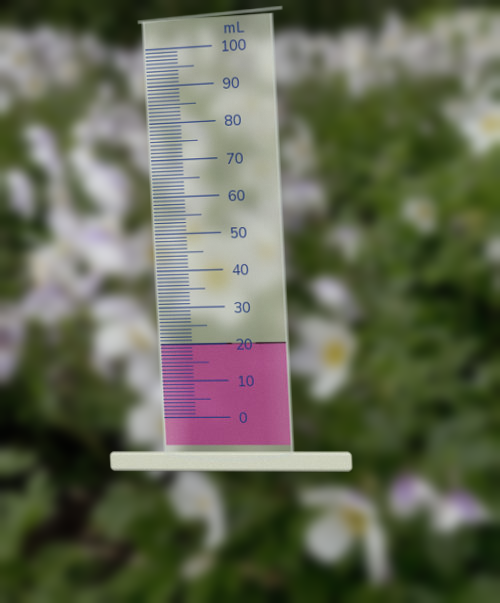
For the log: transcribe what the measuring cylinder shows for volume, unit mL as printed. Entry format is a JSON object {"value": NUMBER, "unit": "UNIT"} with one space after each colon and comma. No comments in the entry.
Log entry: {"value": 20, "unit": "mL"}
